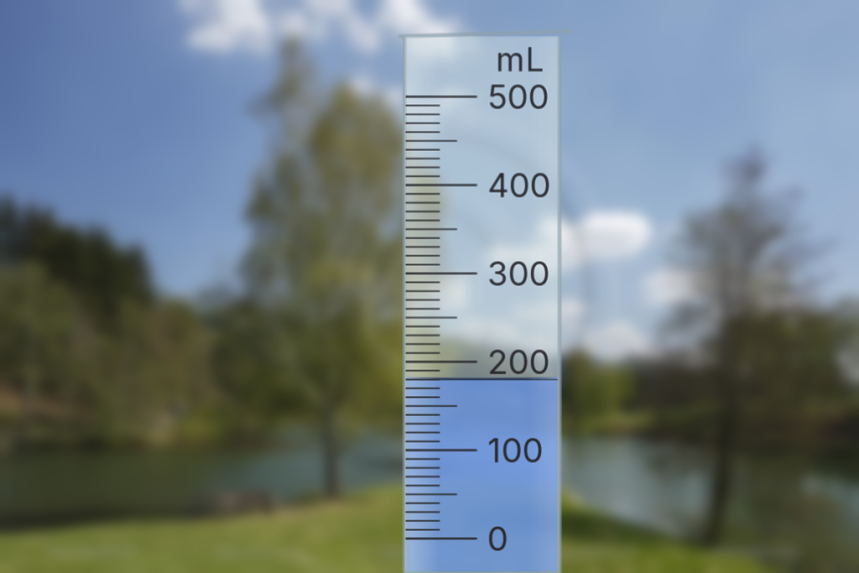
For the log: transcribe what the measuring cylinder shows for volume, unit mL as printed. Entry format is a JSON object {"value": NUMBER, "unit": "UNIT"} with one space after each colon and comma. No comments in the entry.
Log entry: {"value": 180, "unit": "mL"}
